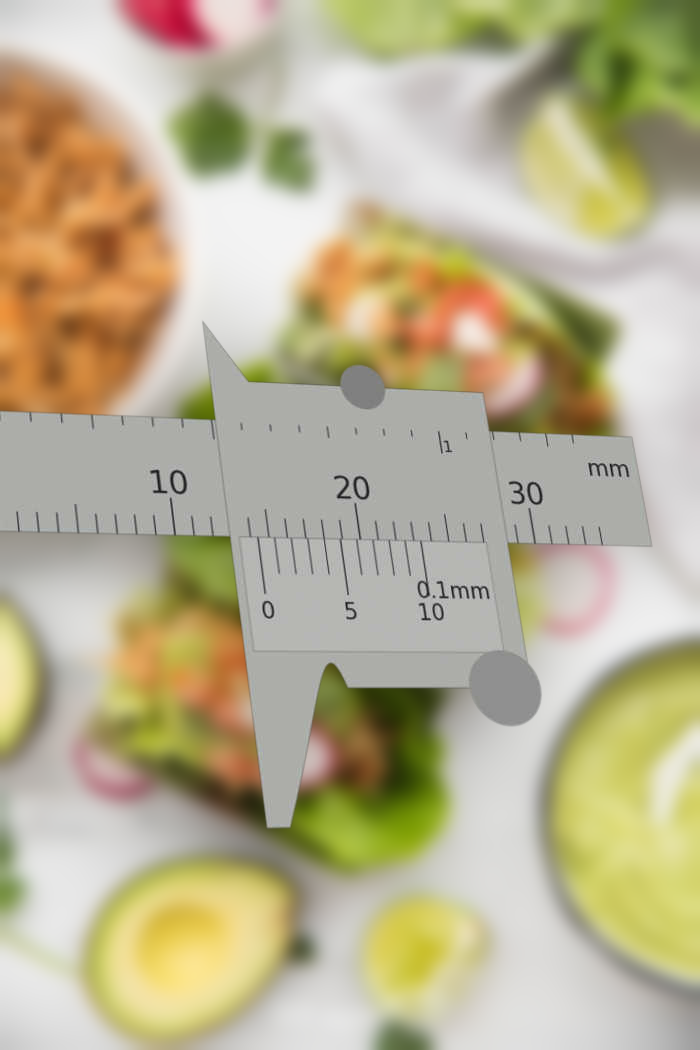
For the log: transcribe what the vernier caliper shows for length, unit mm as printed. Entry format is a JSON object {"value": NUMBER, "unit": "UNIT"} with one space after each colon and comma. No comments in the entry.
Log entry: {"value": 14.4, "unit": "mm"}
